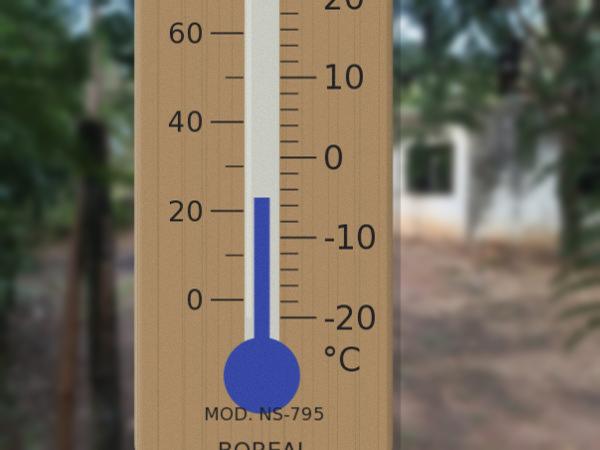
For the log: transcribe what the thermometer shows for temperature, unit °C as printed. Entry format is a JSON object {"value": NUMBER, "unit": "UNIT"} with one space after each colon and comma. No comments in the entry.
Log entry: {"value": -5, "unit": "°C"}
